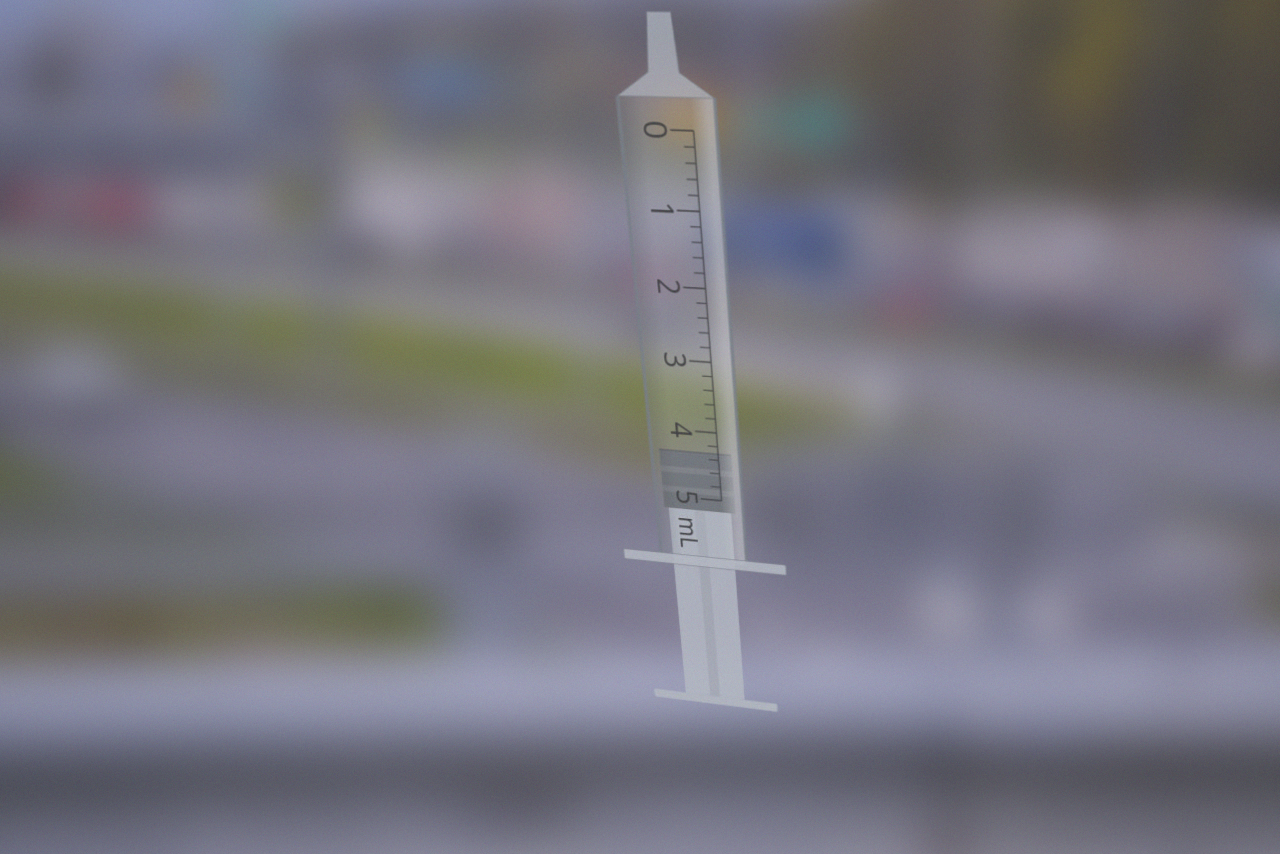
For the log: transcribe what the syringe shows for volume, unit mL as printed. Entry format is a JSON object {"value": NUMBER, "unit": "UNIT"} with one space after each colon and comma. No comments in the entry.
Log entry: {"value": 4.3, "unit": "mL"}
